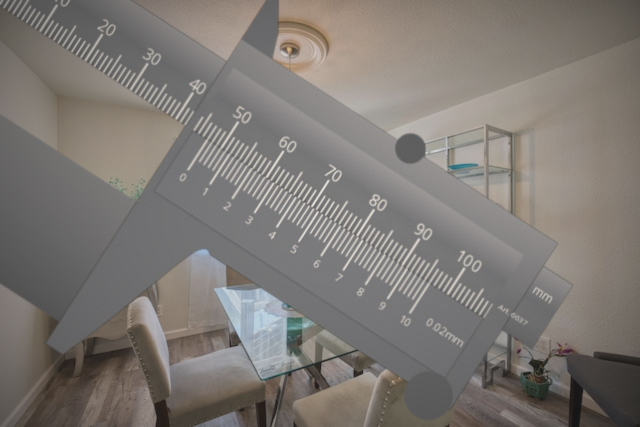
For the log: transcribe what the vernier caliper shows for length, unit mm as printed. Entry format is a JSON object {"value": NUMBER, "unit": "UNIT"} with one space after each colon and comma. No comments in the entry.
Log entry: {"value": 47.0, "unit": "mm"}
